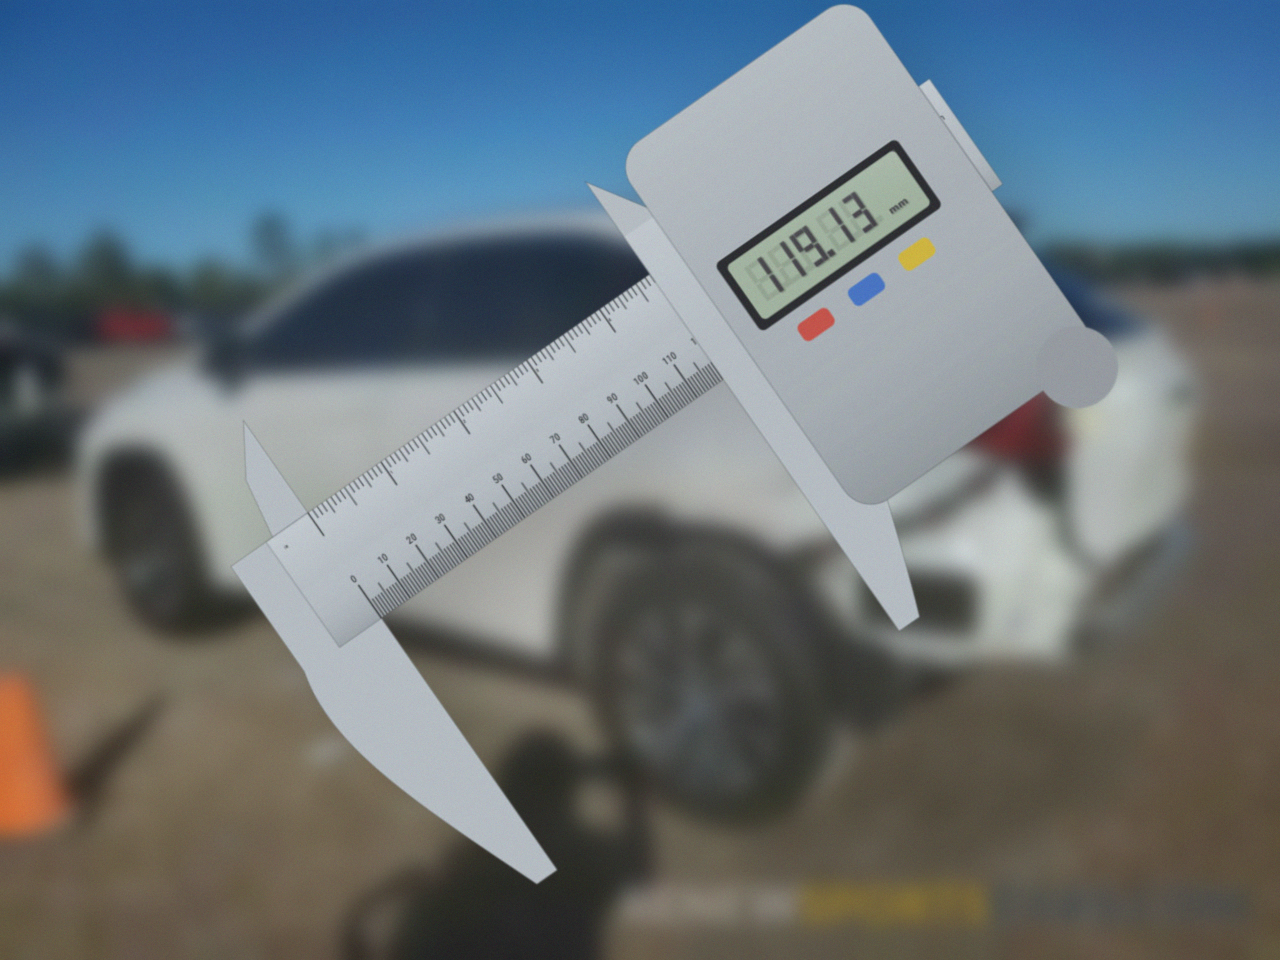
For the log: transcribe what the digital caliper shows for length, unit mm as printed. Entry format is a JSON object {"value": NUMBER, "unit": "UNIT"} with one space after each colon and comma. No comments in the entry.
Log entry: {"value": 119.13, "unit": "mm"}
